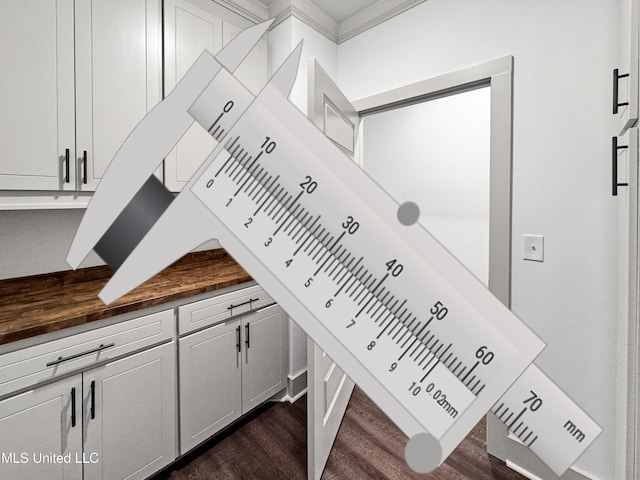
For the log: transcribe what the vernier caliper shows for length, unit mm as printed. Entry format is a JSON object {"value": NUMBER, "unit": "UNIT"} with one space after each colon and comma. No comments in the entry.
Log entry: {"value": 6.2, "unit": "mm"}
